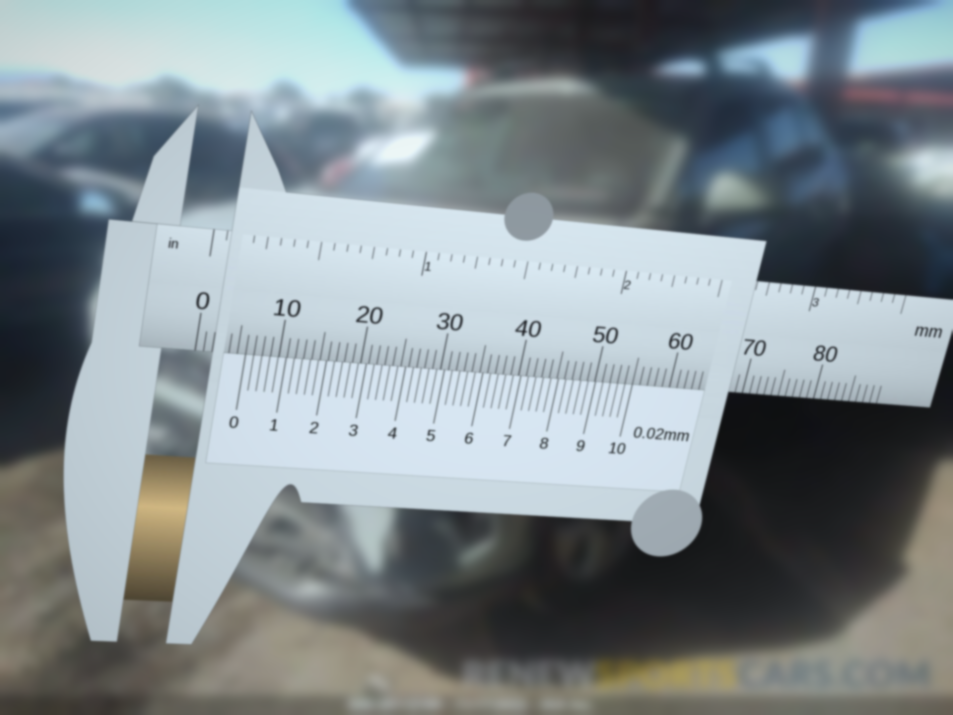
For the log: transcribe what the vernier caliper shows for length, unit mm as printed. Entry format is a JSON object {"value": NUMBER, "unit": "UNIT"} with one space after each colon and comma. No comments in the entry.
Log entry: {"value": 6.0, "unit": "mm"}
